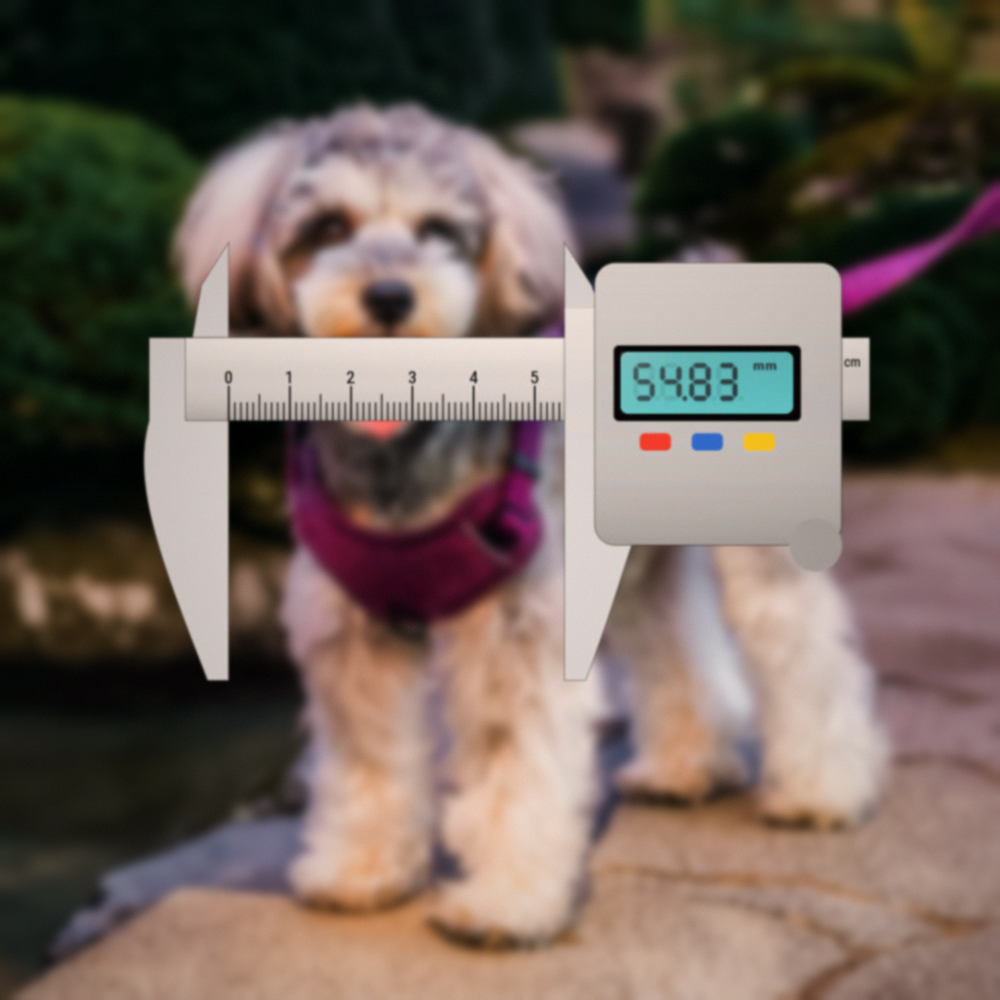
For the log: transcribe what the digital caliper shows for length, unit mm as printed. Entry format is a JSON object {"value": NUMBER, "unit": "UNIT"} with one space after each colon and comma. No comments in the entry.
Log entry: {"value": 54.83, "unit": "mm"}
